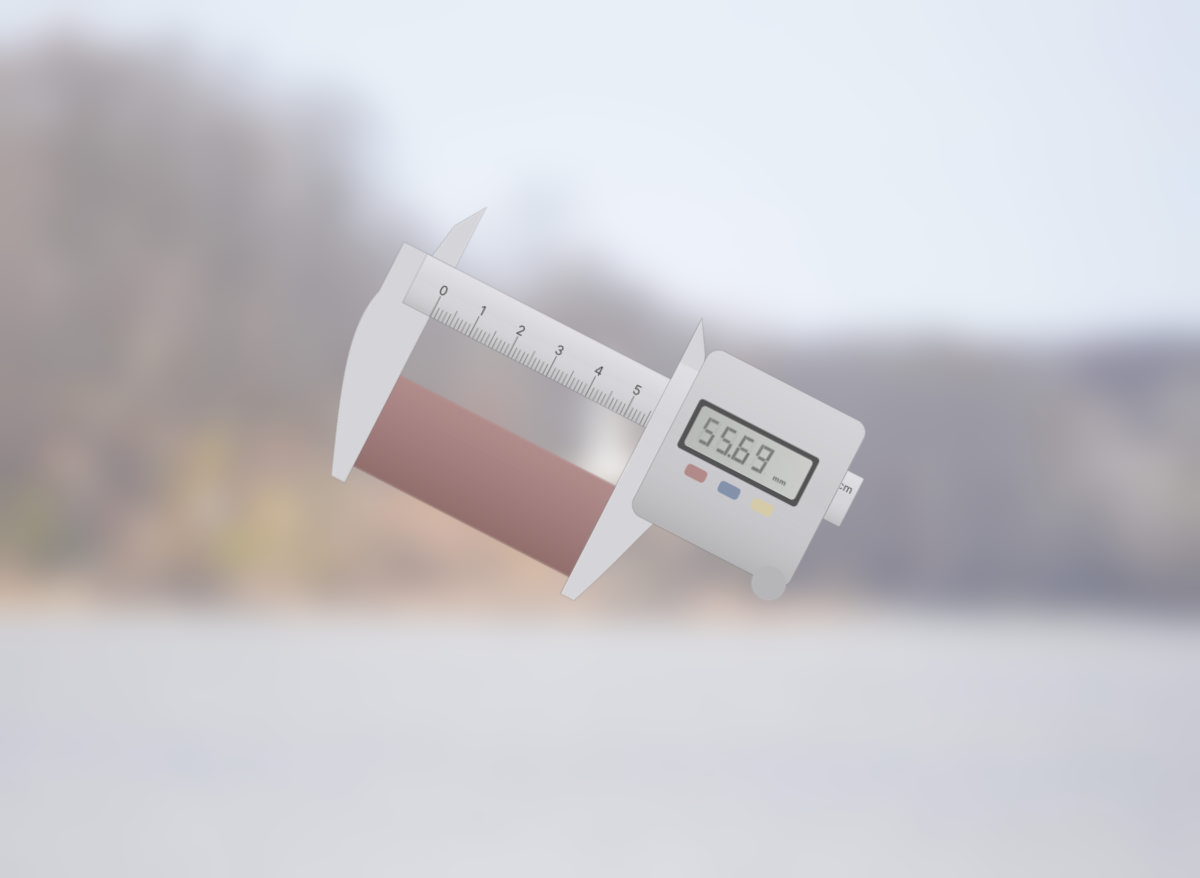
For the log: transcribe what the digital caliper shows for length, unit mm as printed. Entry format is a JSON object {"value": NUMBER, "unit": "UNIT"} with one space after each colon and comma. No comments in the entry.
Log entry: {"value": 55.69, "unit": "mm"}
